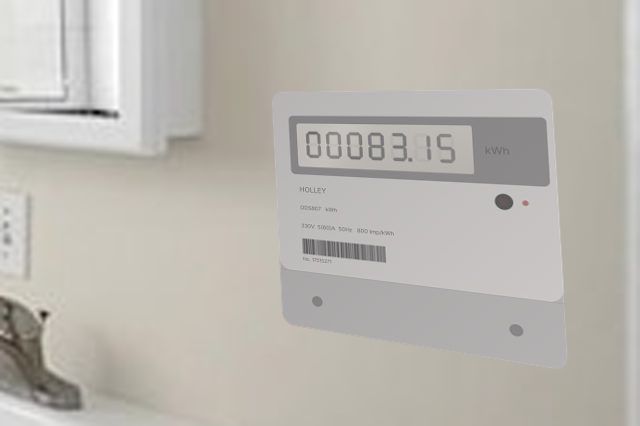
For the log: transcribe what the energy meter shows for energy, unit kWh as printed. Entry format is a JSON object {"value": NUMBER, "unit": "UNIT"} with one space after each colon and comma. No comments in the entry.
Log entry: {"value": 83.15, "unit": "kWh"}
